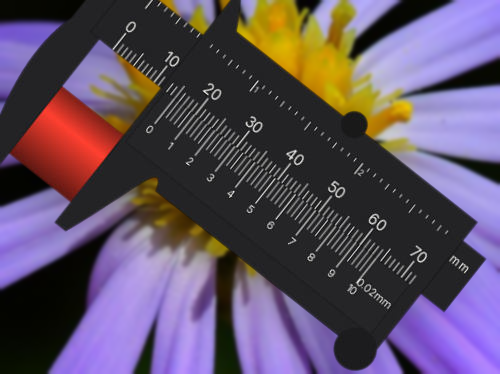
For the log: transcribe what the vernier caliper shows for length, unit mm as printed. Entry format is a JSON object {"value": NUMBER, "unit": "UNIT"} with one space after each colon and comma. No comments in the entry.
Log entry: {"value": 15.0, "unit": "mm"}
